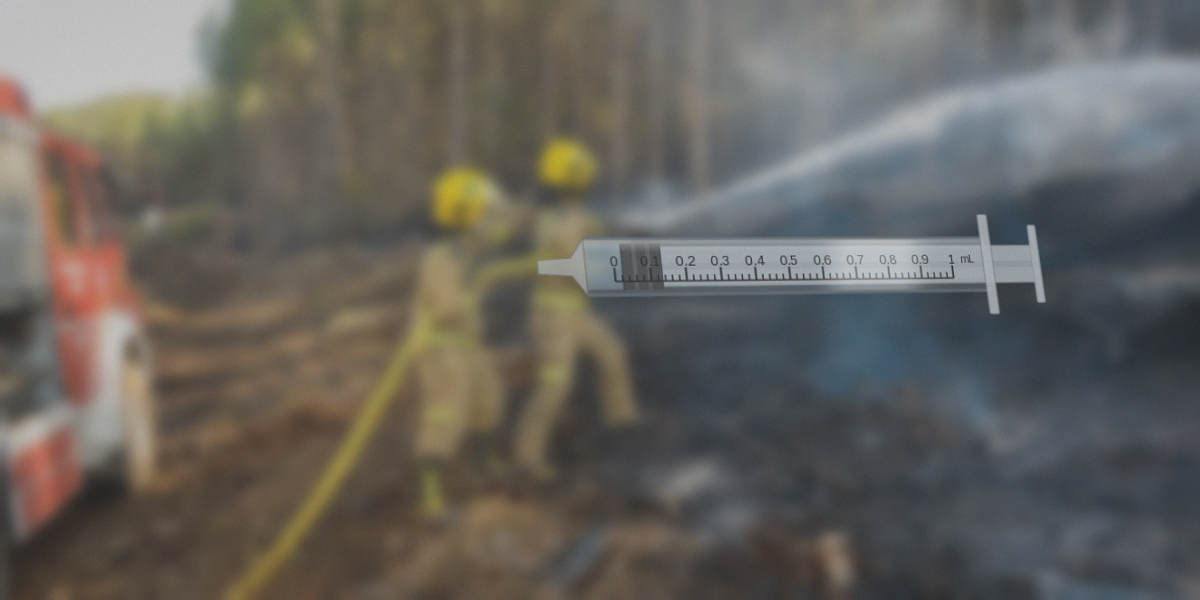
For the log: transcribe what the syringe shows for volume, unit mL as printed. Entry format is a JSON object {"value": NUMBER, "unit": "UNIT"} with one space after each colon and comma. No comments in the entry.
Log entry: {"value": 0.02, "unit": "mL"}
